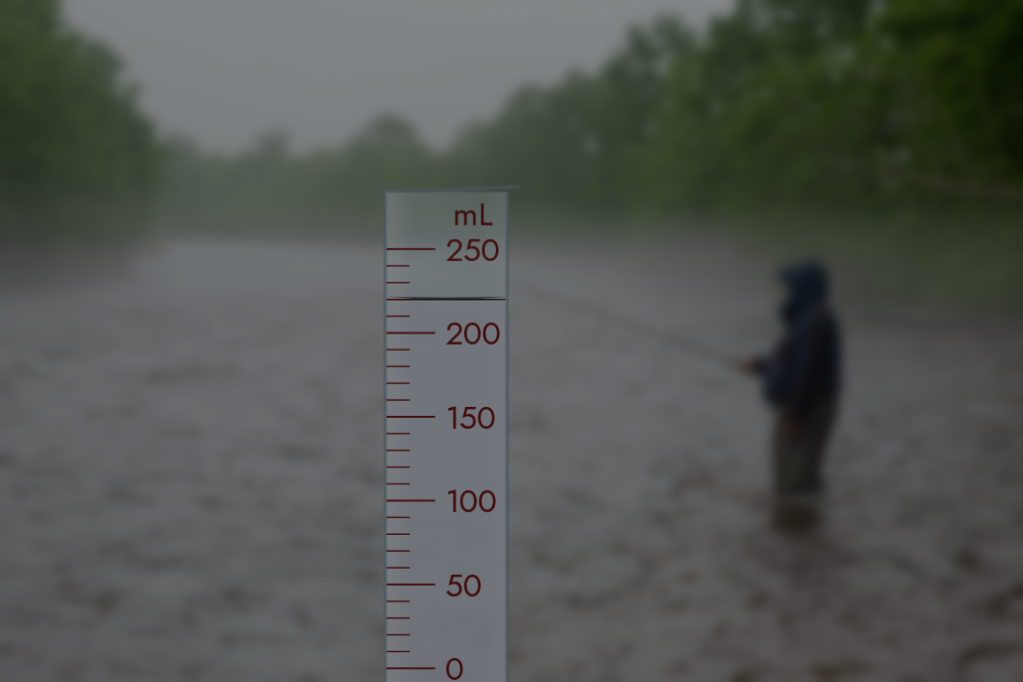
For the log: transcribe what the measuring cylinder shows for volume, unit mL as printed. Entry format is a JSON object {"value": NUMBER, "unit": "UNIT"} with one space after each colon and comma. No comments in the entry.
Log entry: {"value": 220, "unit": "mL"}
